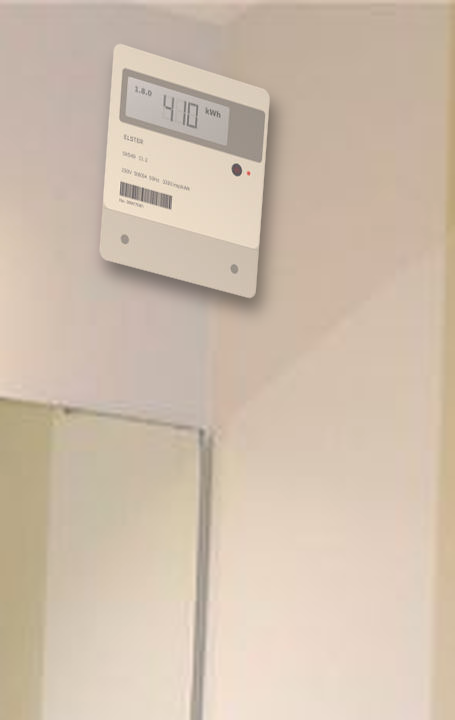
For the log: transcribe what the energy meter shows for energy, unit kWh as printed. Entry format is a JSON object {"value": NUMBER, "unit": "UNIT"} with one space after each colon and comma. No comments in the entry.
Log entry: {"value": 410, "unit": "kWh"}
